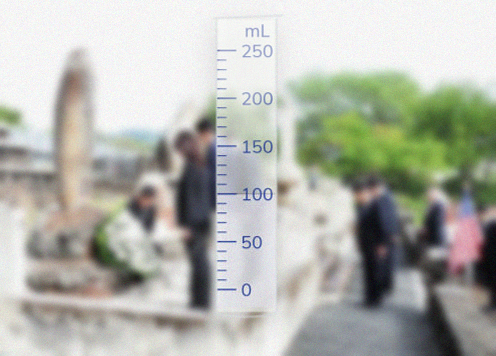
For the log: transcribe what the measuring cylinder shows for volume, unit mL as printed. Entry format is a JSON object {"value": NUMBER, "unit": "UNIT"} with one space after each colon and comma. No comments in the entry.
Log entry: {"value": 100, "unit": "mL"}
